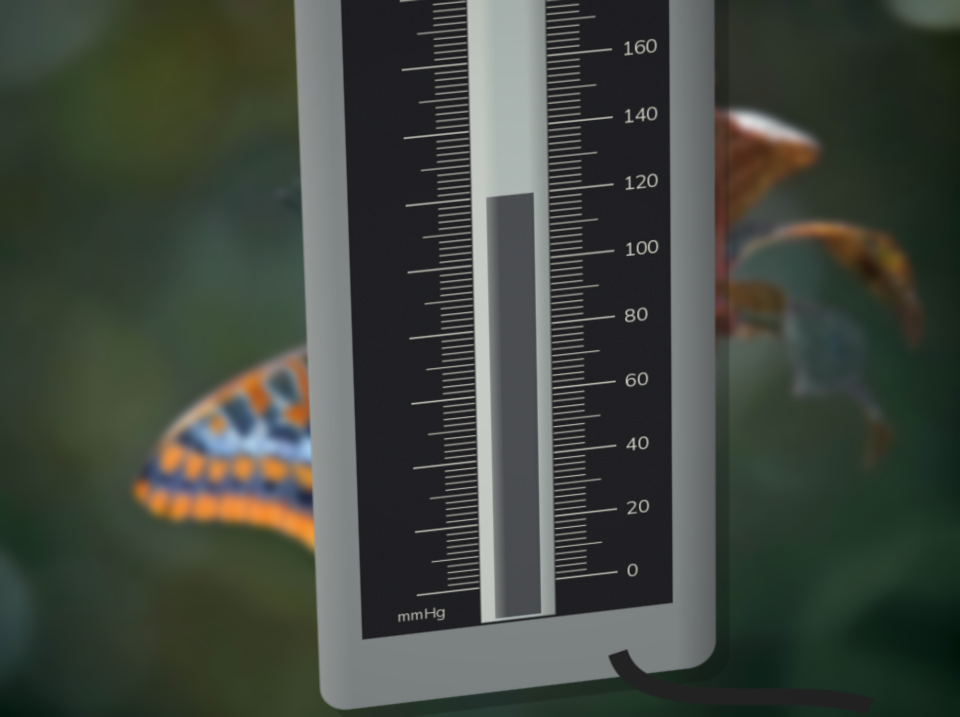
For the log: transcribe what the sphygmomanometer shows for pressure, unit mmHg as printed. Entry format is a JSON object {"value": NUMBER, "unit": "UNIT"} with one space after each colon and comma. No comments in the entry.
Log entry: {"value": 120, "unit": "mmHg"}
